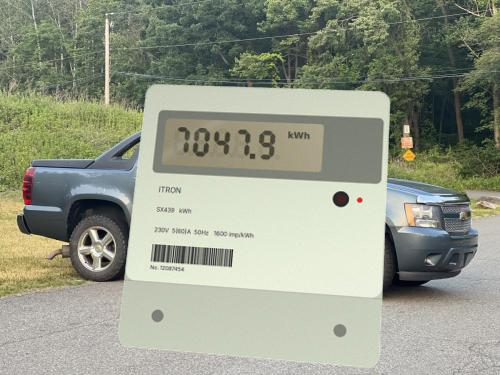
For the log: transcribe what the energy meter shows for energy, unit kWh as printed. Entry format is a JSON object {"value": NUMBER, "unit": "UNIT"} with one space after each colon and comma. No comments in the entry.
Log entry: {"value": 7047.9, "unit": "kWh"}
